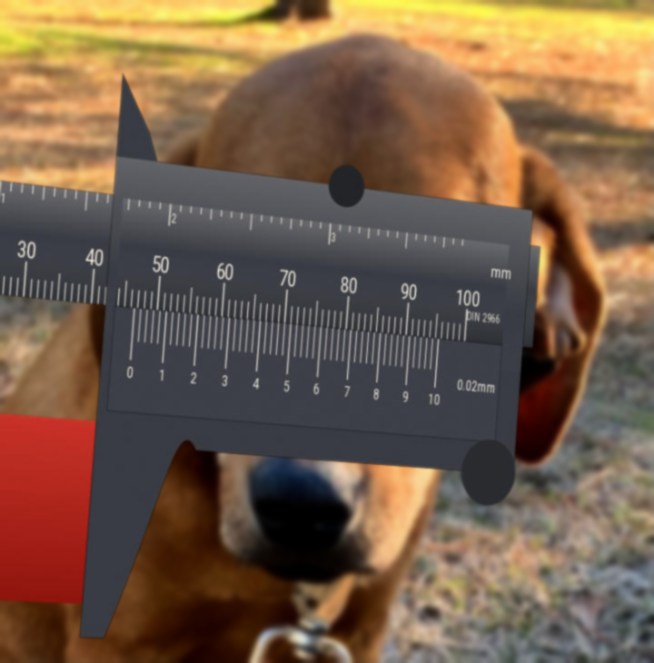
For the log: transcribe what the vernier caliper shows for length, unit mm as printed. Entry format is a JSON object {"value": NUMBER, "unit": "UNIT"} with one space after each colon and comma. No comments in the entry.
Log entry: {"value": 46.5, "unit": "mm"}
